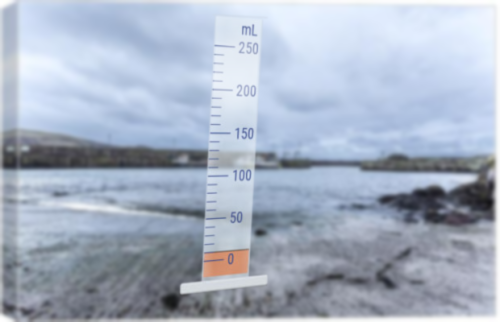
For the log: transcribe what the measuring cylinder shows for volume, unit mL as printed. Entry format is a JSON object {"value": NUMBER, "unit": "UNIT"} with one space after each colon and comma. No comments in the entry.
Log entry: {"value": 10, "unit": "mL"}
